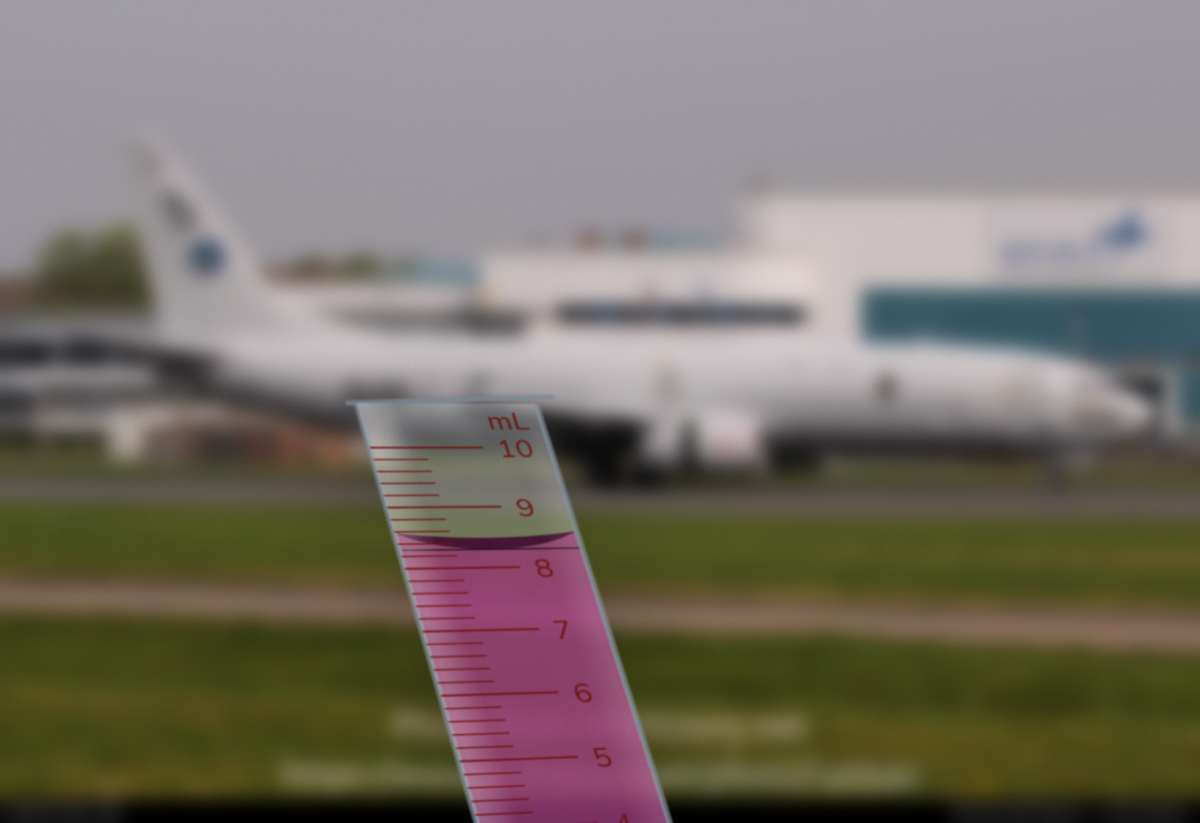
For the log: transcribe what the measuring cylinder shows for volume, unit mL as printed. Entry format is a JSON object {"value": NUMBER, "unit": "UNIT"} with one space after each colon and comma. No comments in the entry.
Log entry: {"value": 8.3, "unit": "mL"}
